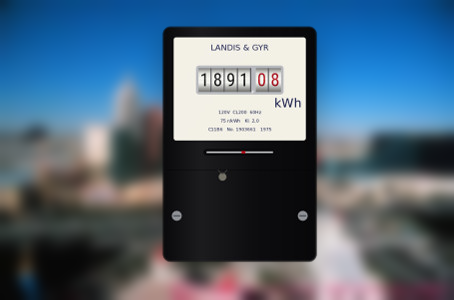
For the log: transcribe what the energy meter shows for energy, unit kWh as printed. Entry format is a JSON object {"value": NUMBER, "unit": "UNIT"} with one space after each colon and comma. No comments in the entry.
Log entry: {"value": 1891.08, "unit": "kWh"}
